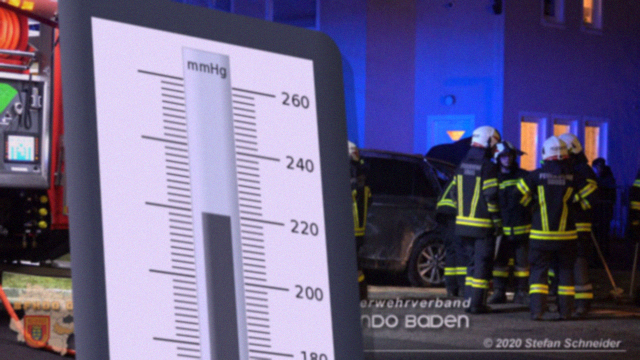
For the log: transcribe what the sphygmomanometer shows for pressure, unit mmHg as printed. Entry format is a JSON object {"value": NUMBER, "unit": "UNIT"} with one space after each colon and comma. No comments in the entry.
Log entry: {"value": 220, "unit": "mmHg"}
